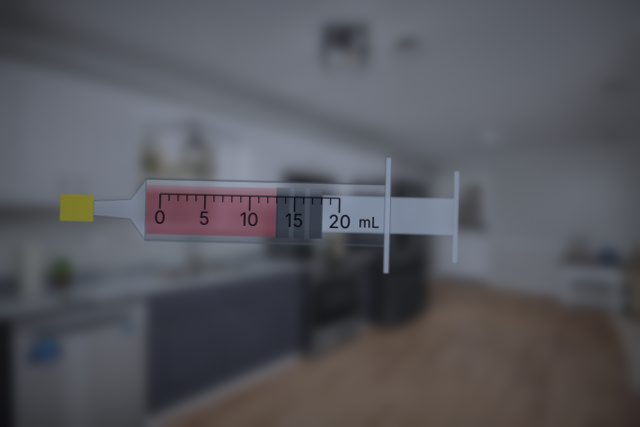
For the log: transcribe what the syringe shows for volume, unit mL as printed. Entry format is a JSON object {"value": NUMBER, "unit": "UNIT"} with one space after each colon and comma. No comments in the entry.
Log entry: {"value": 13, "unit": "mL"}
